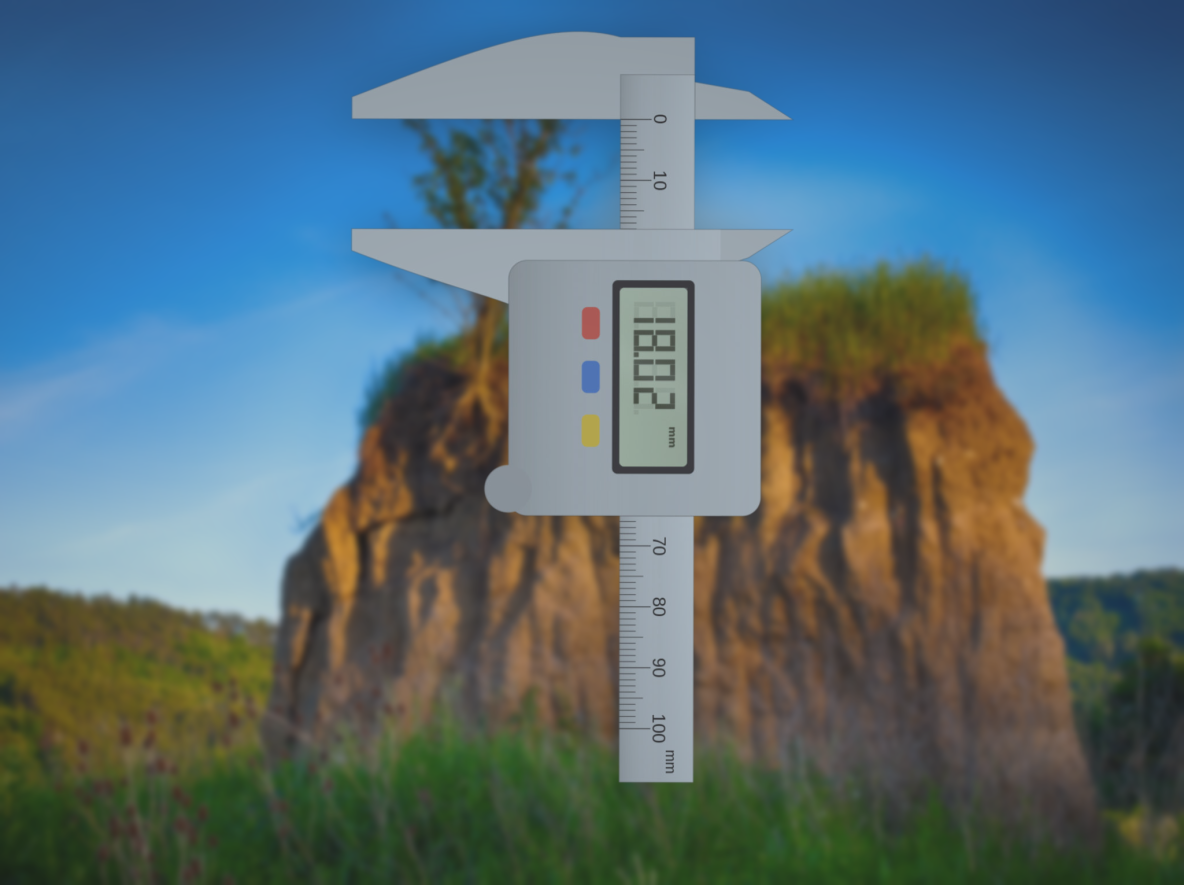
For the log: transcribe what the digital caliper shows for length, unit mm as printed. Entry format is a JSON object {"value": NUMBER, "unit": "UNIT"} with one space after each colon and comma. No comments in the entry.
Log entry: {"value": 18.02, "unit": "mm"}
